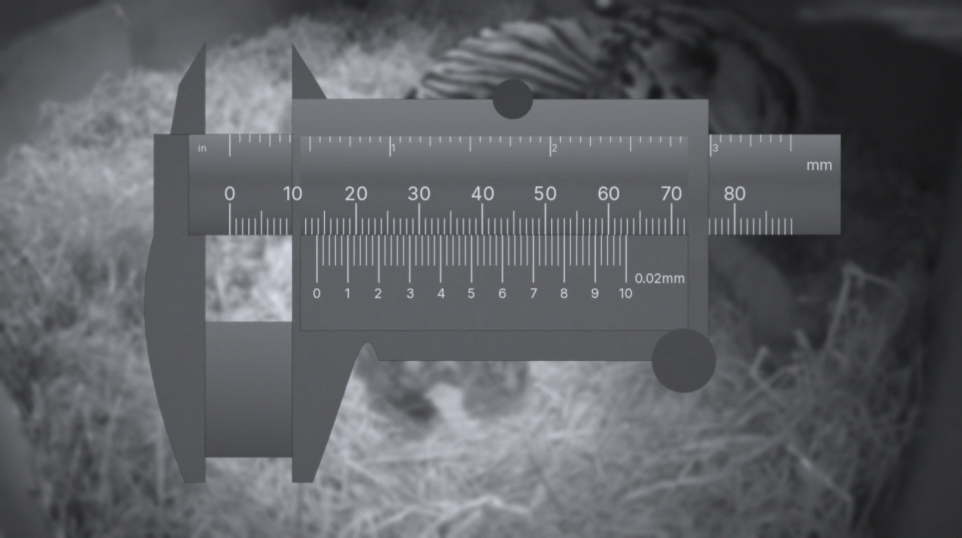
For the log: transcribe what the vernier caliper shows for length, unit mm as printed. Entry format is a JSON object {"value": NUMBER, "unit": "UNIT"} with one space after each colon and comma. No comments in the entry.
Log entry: {"value": 13.8, "unit": "mm"}
